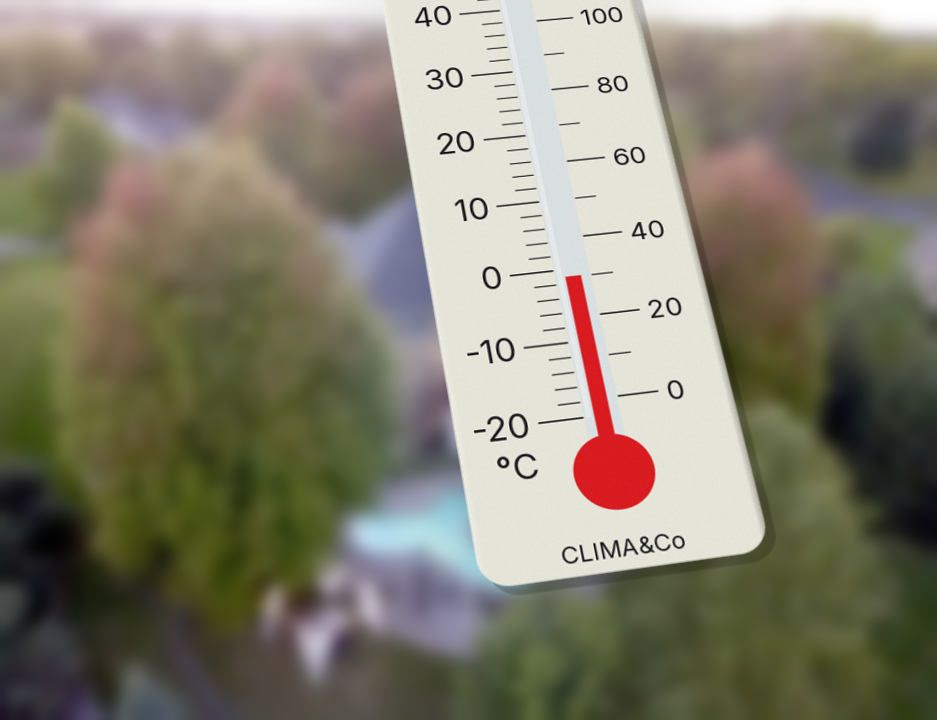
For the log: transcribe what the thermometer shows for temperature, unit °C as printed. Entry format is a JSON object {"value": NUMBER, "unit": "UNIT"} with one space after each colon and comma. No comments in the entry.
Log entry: {"value": -1, "unit": "°C"}
